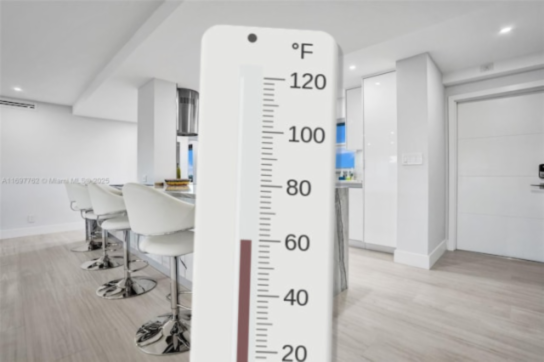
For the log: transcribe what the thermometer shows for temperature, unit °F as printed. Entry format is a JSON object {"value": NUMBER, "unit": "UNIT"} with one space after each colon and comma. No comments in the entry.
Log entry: {"value": 60, "unit": "°F"}
